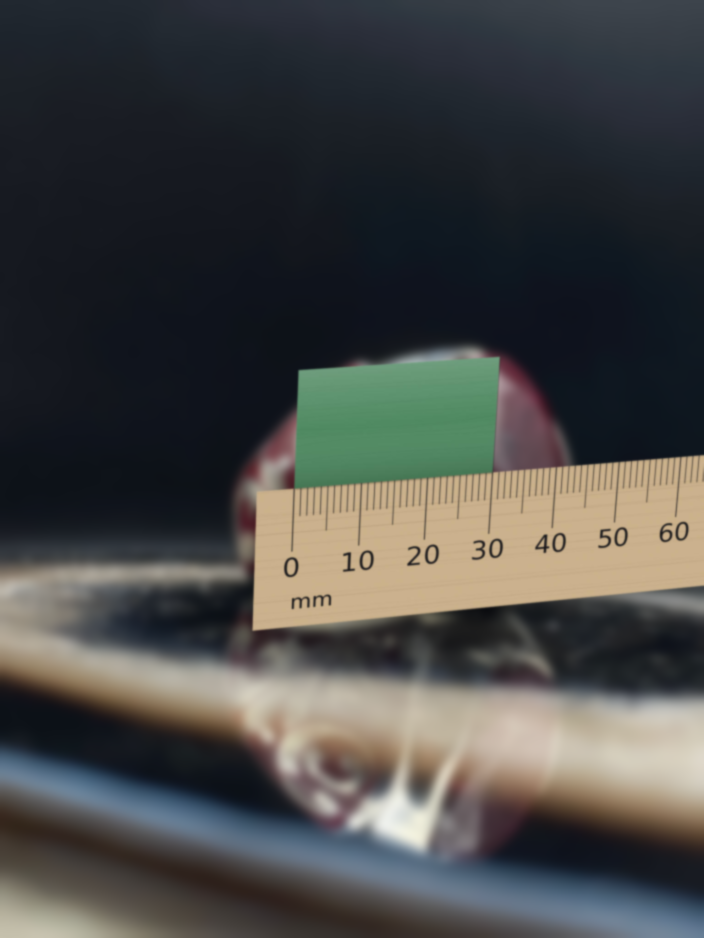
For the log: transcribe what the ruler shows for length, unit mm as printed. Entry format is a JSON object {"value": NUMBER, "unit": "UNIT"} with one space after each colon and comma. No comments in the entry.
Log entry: {"value": 30, "unit": "mm"}
